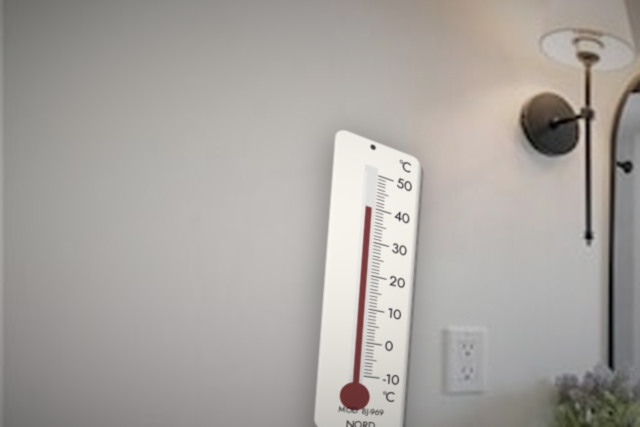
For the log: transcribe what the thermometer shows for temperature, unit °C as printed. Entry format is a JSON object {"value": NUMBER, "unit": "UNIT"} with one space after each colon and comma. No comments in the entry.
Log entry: {"value": 40, "unit": "°C"}
